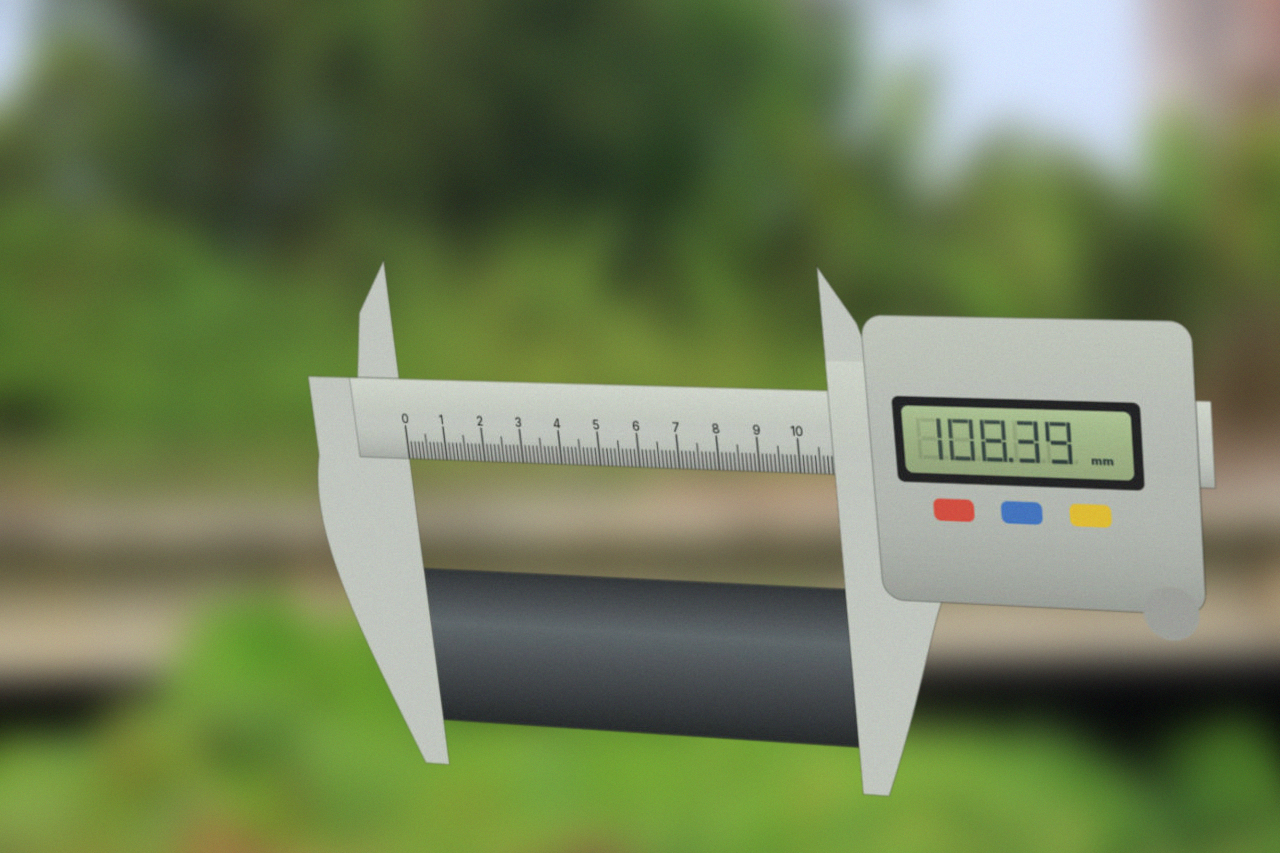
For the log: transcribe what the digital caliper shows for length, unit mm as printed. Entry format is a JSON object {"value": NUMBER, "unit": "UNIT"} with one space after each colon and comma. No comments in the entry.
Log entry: {"value": 108.39, "unit": "mm"}
